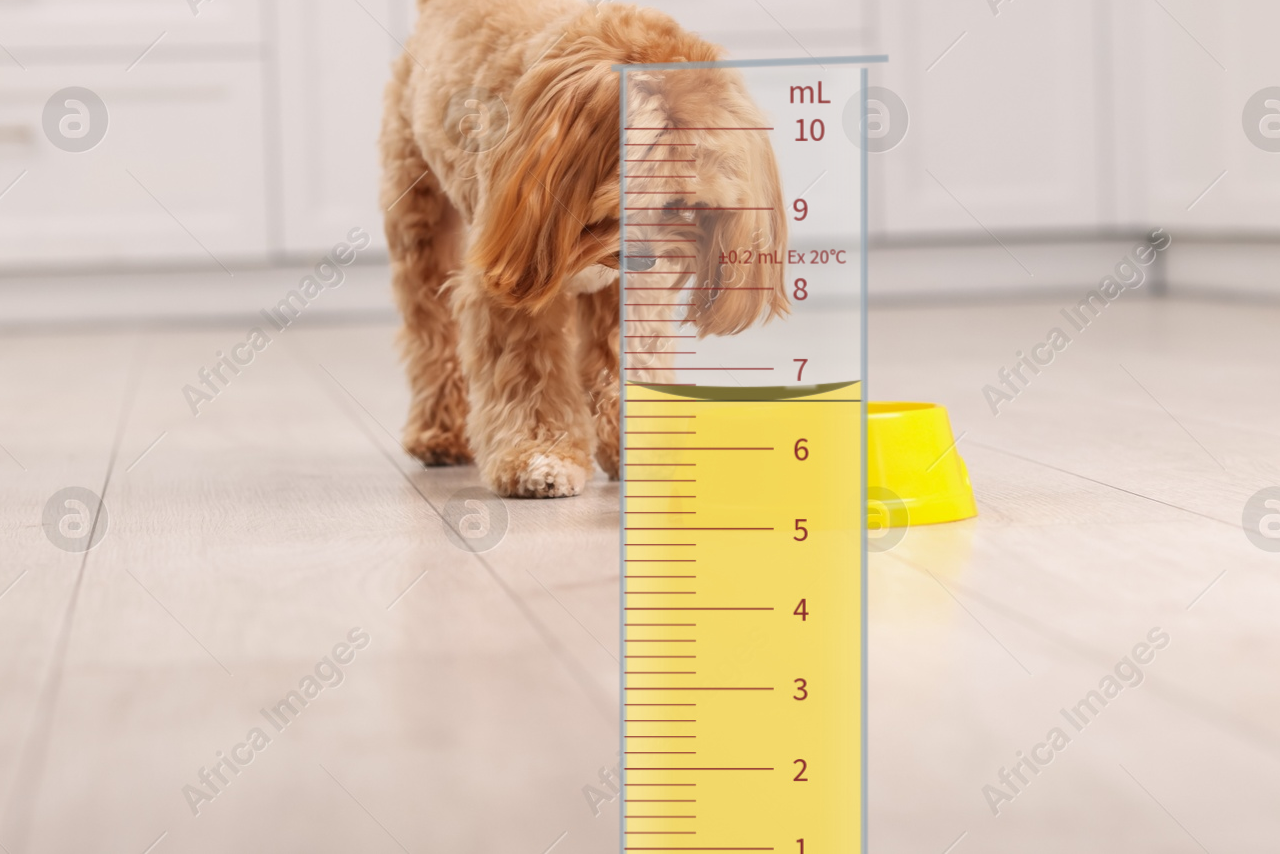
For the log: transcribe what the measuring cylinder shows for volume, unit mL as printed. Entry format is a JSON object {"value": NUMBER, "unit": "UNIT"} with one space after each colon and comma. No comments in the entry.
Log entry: {"value": 6.6, "unit": "mL"}
